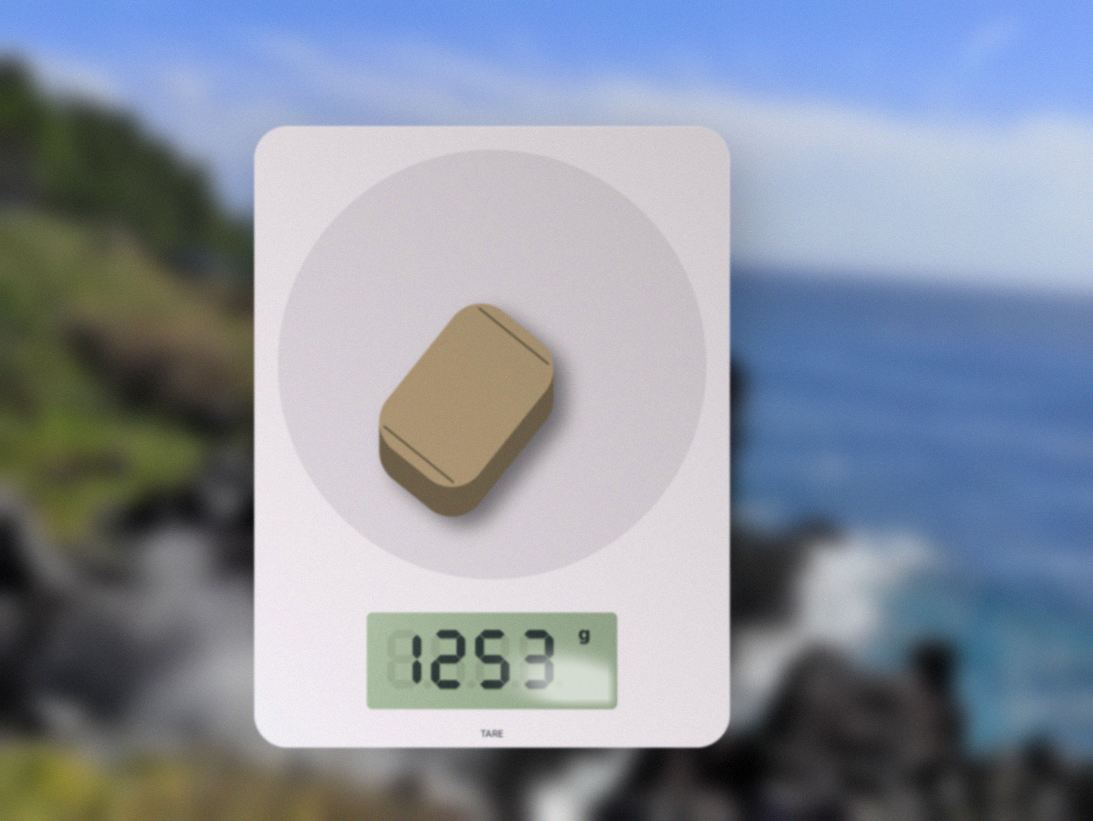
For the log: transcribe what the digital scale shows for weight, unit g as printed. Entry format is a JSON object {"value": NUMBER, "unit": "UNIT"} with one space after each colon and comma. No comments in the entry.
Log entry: {"value": 1253, "unit": "g"}
